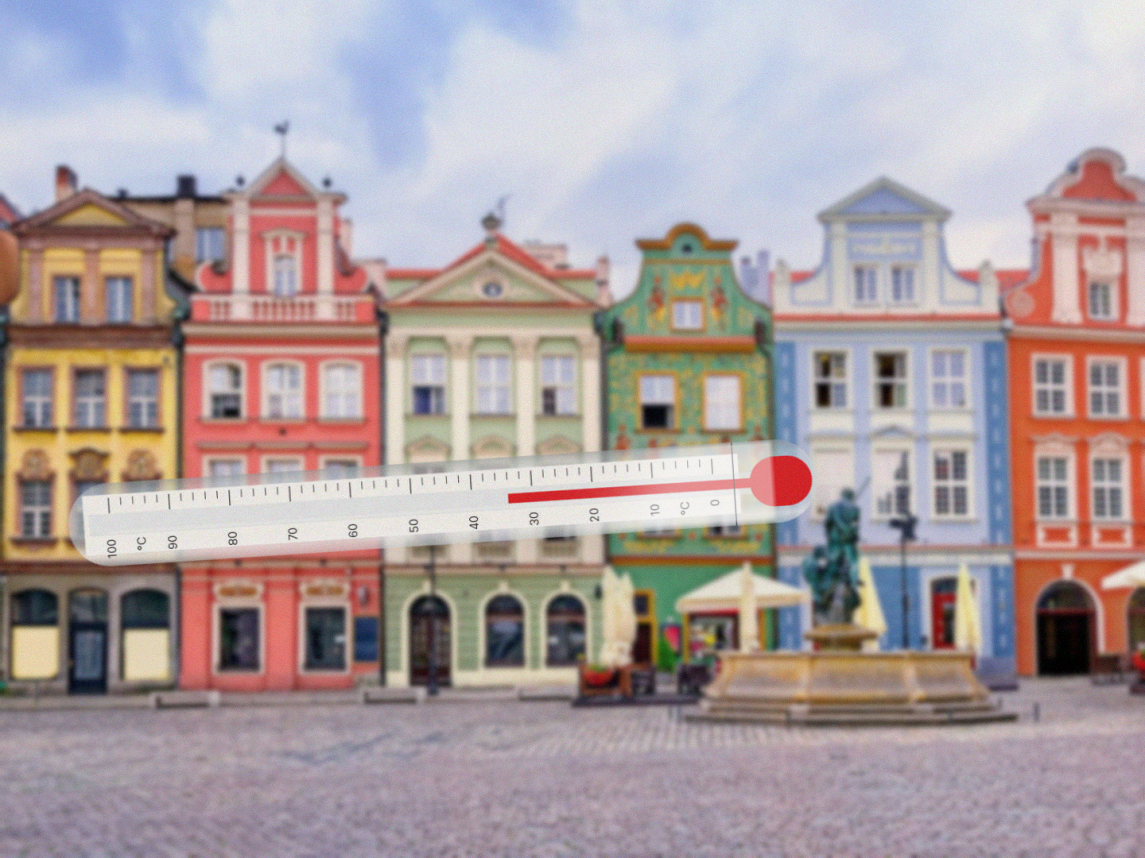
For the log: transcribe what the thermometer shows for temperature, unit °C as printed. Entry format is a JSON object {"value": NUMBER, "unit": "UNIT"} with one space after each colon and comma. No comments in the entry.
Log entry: {"value": 34, "unit": "°C"}
